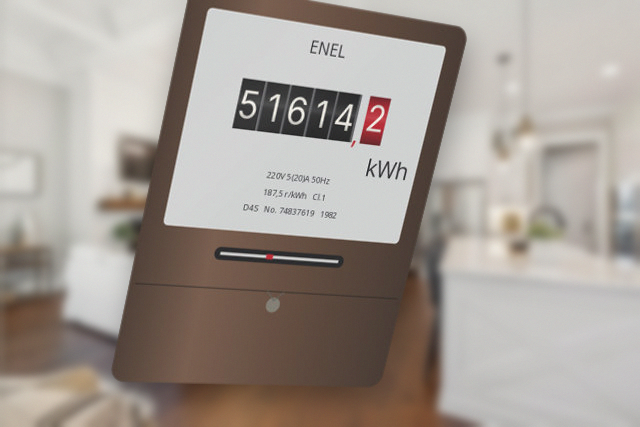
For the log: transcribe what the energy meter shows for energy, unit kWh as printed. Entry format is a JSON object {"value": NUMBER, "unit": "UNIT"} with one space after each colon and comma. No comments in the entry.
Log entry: {"value": 51614.2, "unit": "kWh"}
